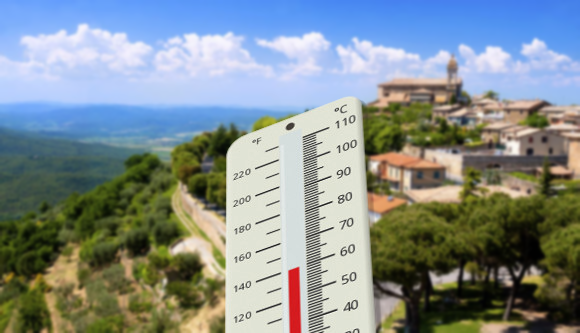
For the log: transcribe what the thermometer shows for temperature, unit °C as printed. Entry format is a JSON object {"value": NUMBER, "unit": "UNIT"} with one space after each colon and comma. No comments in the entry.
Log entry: {"value": 60, "unit": "°C"}
